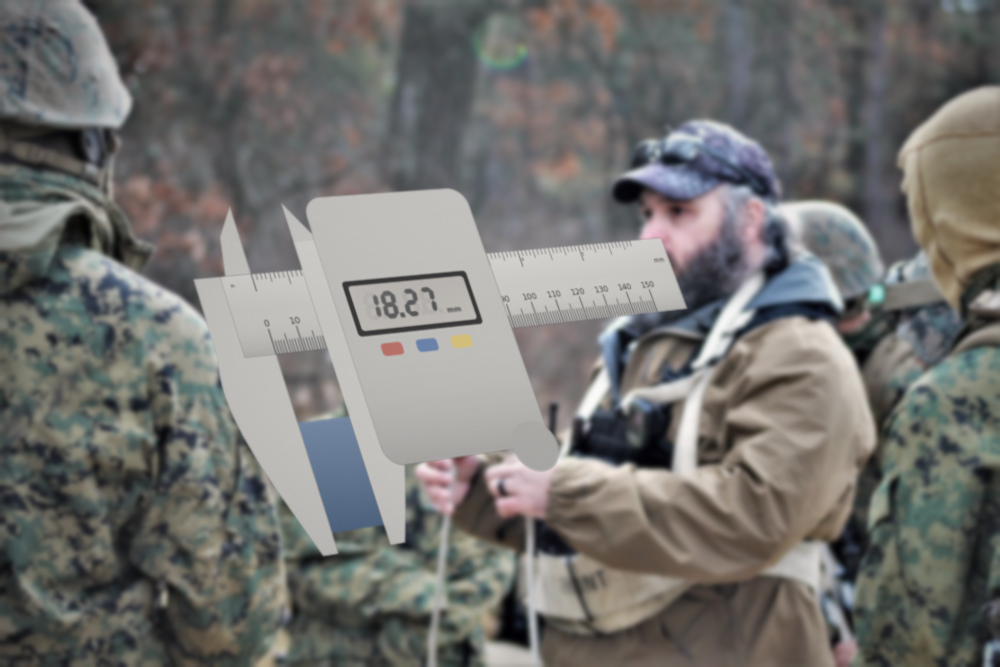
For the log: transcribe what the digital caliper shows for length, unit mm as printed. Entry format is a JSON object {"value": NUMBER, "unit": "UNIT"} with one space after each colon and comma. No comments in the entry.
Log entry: {"value": 18.27, "unit": "mm"}
